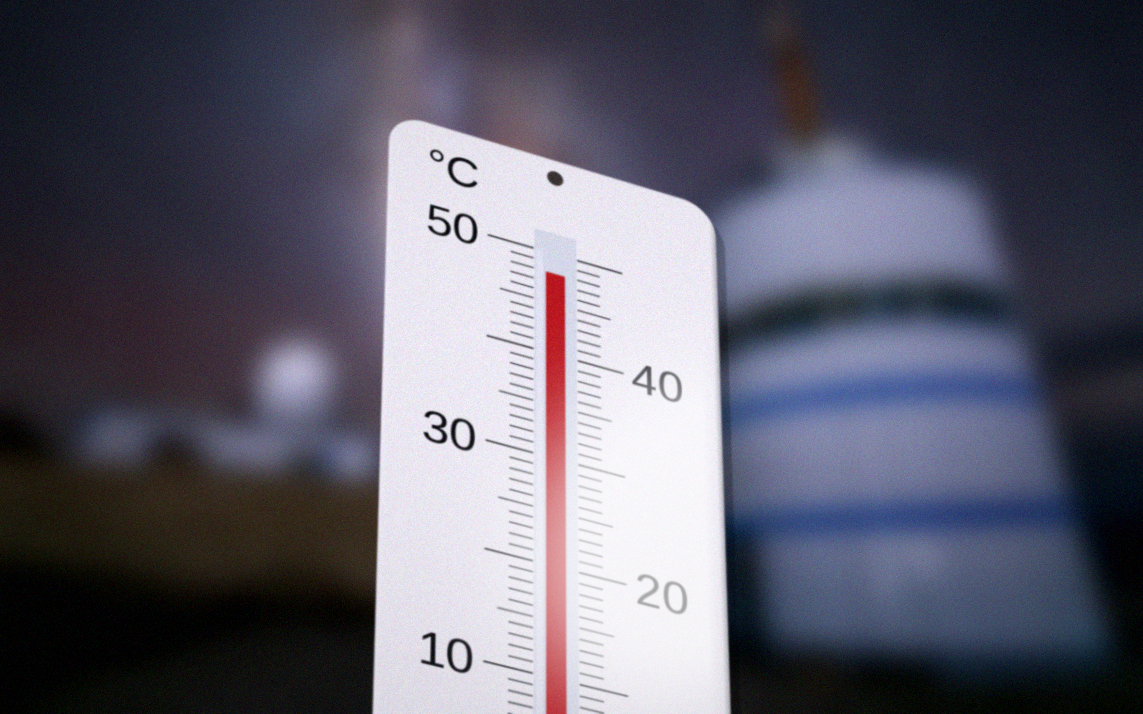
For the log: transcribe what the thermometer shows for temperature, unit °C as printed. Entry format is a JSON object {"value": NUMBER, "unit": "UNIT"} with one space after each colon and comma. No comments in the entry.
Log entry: {"value": 48, "unit": "°C"}
